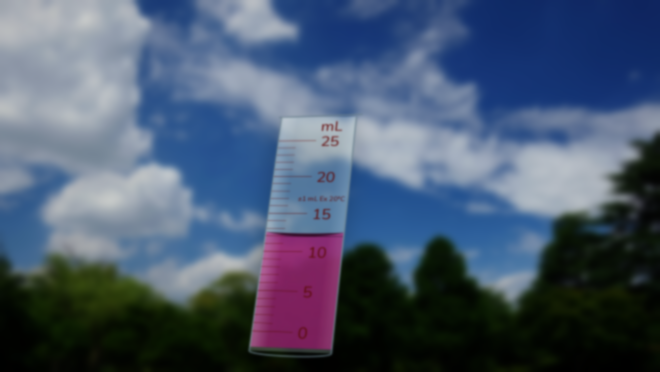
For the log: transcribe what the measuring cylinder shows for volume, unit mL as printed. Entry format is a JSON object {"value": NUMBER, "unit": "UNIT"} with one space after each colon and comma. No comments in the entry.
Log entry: {"value": 12, "unit": "mL"}
